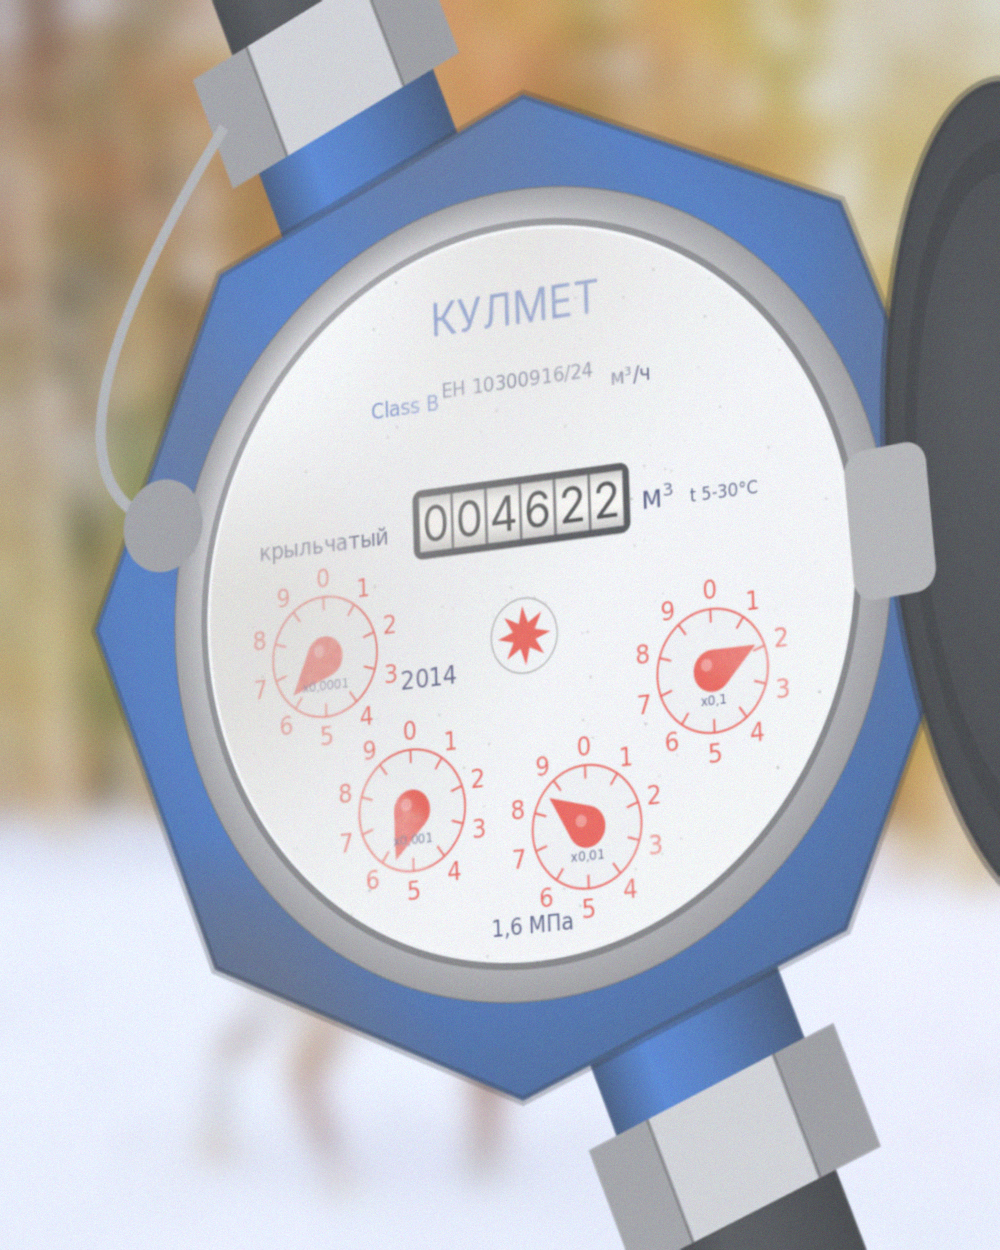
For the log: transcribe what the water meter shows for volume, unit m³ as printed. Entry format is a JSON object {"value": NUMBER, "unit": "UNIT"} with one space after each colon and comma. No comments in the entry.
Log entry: {"value": 4622.1856, "unit": "m³"}
